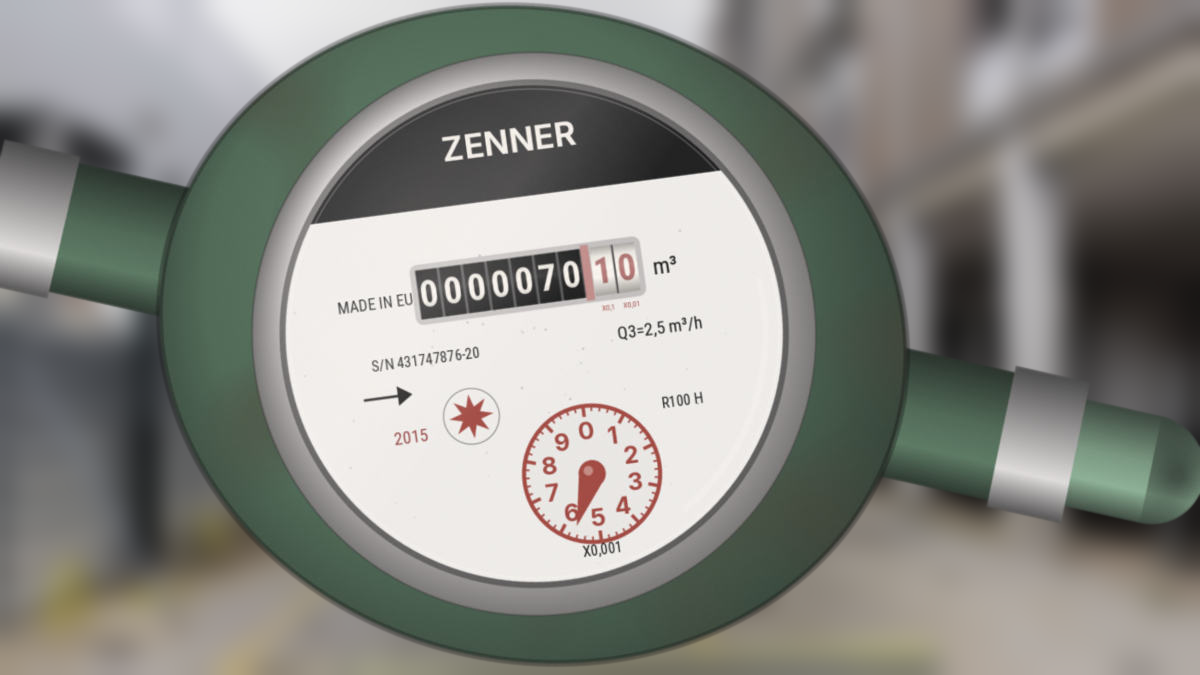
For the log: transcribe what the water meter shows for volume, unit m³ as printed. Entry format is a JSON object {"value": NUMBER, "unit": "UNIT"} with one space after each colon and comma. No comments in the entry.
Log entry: {"value": 70.105, "unit": "m³"}
